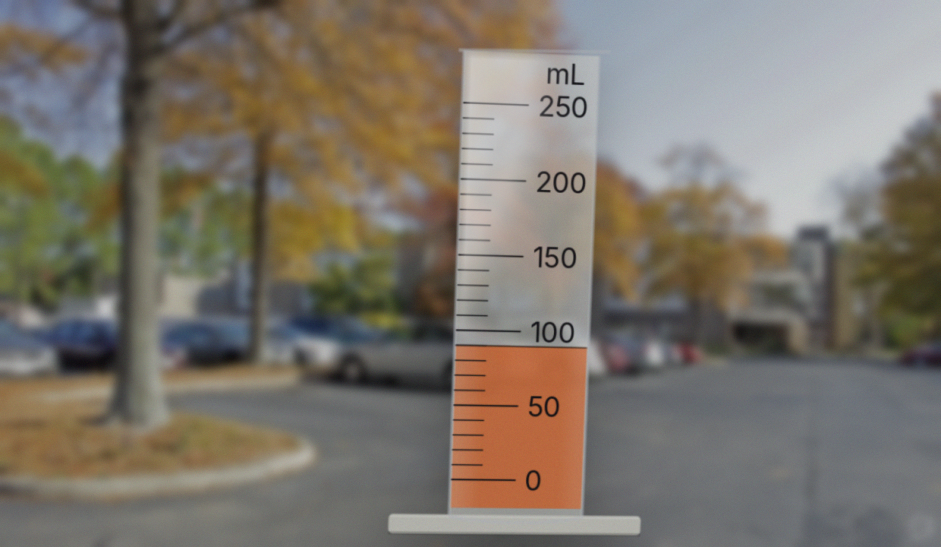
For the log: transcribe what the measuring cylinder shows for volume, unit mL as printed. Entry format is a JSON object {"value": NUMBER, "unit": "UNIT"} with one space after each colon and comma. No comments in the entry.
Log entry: {"value": 90, "unit": "mL"}
